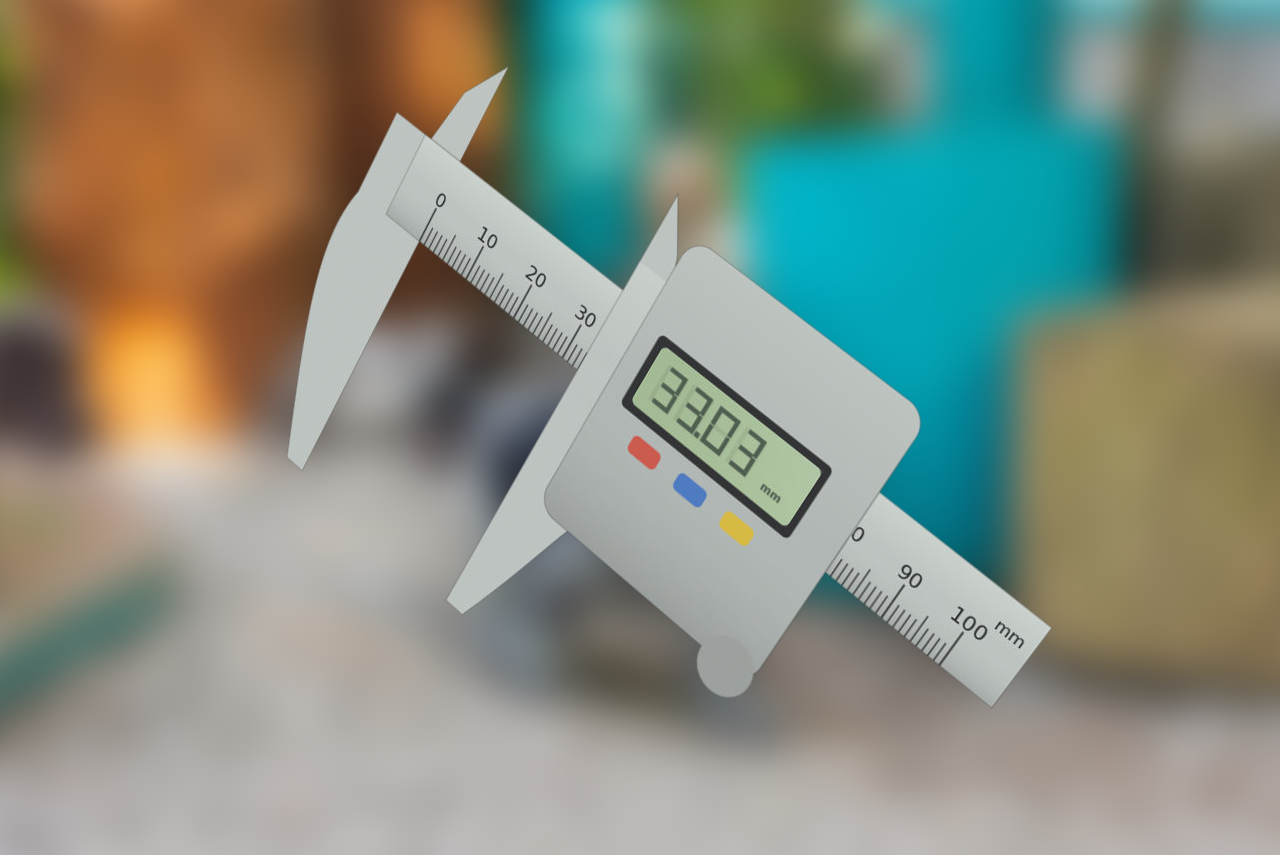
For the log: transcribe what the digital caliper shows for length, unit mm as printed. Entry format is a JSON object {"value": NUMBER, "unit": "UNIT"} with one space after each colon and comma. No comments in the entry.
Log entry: {"value": 33.03, "unit": "mm"}
